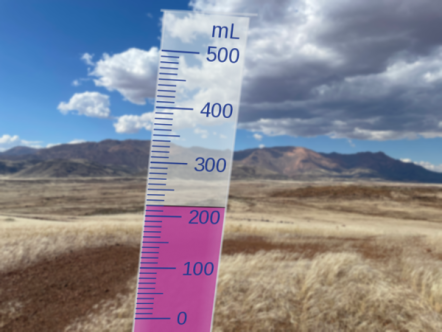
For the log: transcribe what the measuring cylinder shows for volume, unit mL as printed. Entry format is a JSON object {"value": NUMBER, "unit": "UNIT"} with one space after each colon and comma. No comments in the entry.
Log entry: {"value": 220, "unit": "mL"}
